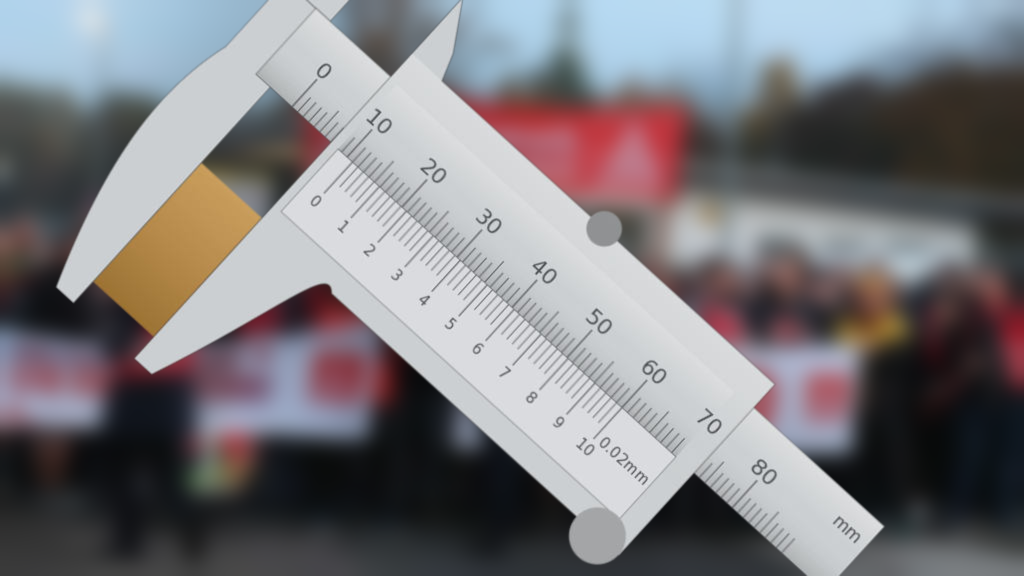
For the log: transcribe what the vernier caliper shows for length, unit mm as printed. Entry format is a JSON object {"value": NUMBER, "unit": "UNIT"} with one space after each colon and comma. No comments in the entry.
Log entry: {"value": 11.0, "unit": "mm"}
